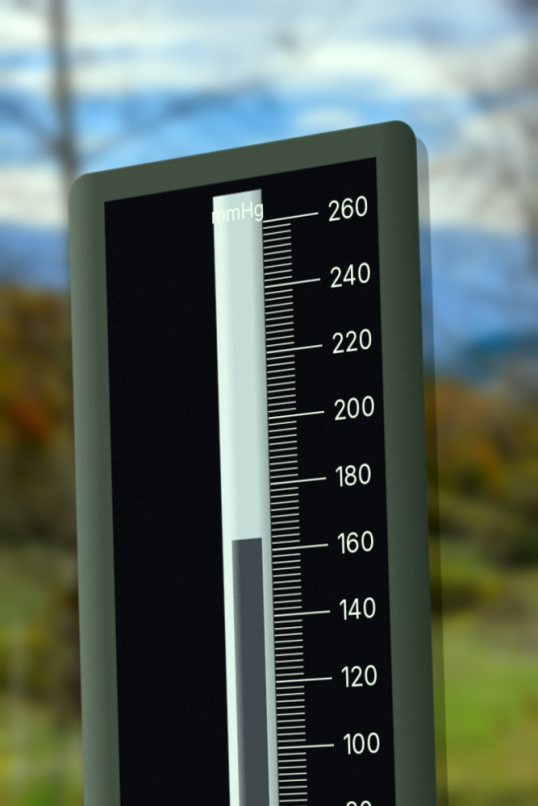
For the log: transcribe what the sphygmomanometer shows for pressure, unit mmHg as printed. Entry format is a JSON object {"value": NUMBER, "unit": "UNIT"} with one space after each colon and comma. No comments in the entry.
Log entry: {"value": 164, "unit": "mmHg"}
